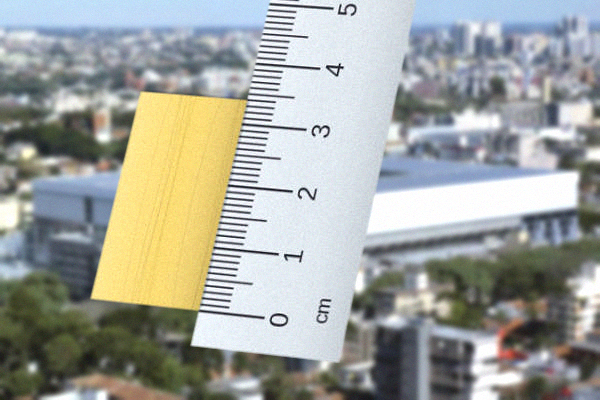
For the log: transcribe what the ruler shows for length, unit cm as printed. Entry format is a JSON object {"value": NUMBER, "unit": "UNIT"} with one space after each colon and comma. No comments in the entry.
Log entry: {"value": 3.4, "unit": "cm"}
